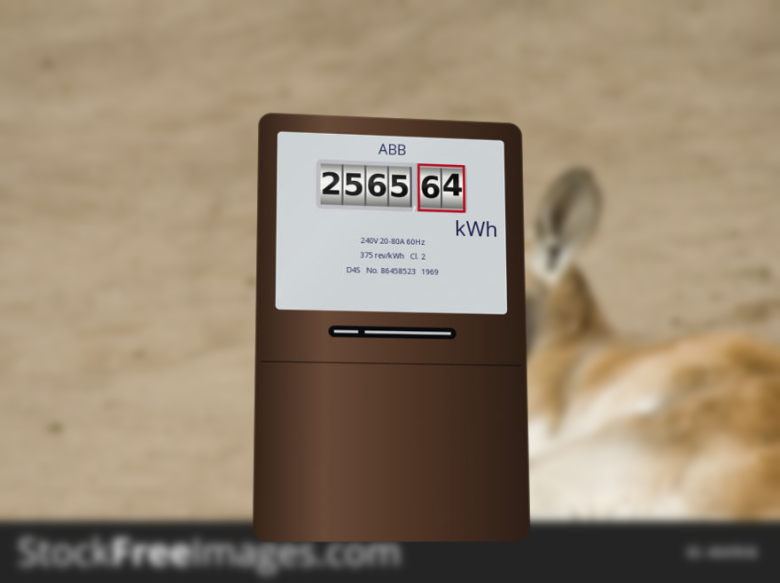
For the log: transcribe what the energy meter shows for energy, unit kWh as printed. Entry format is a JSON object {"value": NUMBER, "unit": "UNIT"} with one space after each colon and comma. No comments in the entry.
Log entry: {"value": 2565.64, "unit": "kWh"}
